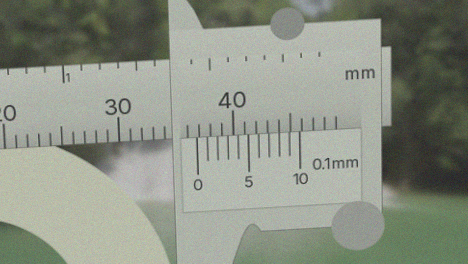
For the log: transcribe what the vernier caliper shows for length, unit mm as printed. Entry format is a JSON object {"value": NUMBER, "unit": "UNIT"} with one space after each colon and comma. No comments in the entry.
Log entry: {"value": 36.8, "unit": "mm"}
